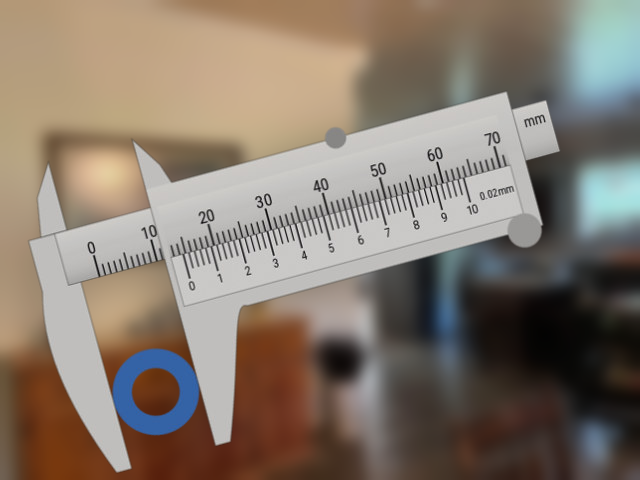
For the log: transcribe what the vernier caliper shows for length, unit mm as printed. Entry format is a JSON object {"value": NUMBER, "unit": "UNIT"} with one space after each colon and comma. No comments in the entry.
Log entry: {"value": 14.6, "unit": "mm"}
